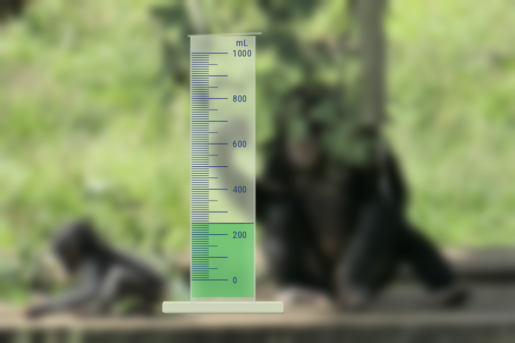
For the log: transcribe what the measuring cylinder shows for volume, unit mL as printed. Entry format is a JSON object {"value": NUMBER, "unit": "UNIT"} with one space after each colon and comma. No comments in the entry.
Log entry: {"value": 250, "unit": "mL"}
